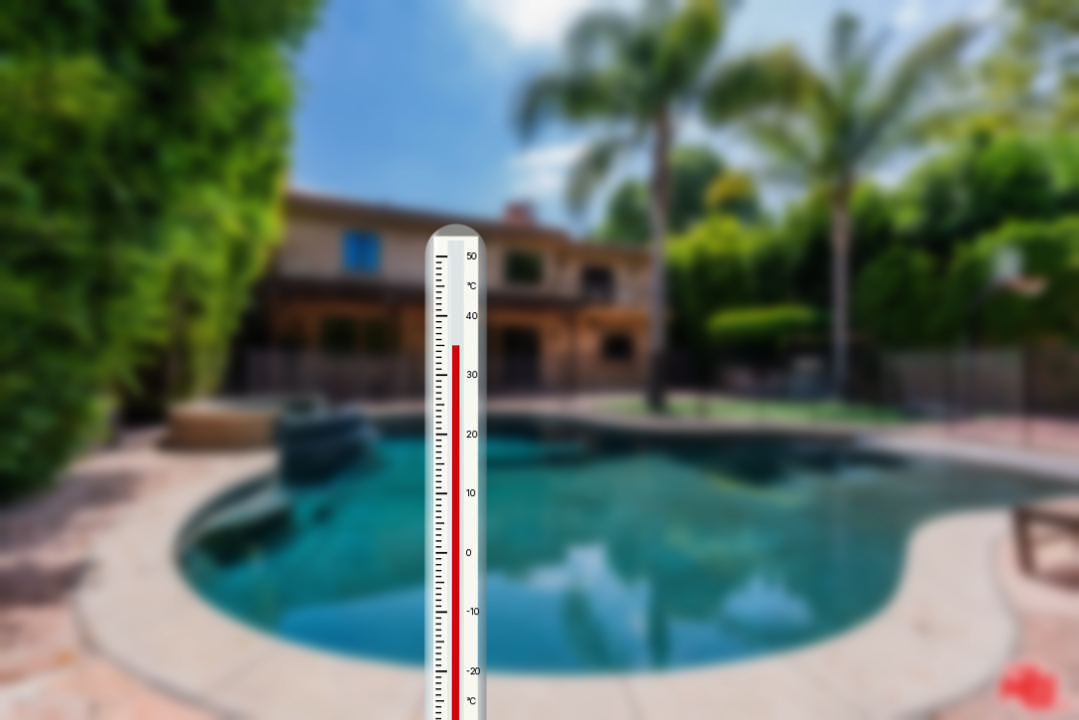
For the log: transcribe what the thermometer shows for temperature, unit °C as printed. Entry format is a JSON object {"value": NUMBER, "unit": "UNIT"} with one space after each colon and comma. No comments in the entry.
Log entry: {"value": 35, "unit": "°C"}
